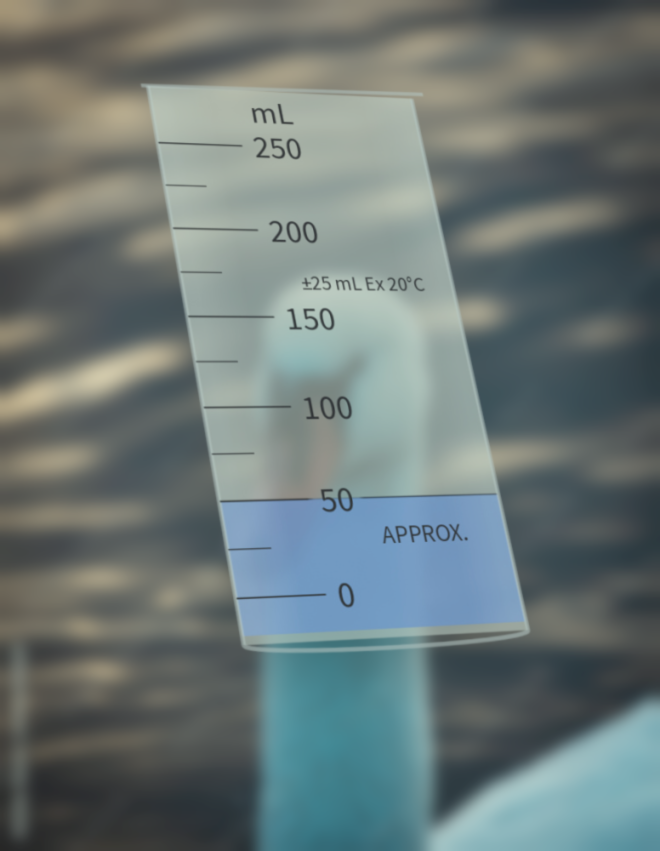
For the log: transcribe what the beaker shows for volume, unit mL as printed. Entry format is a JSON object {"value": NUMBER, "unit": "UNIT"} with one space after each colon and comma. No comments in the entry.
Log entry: {"value": 50, "unit": "mL"}
